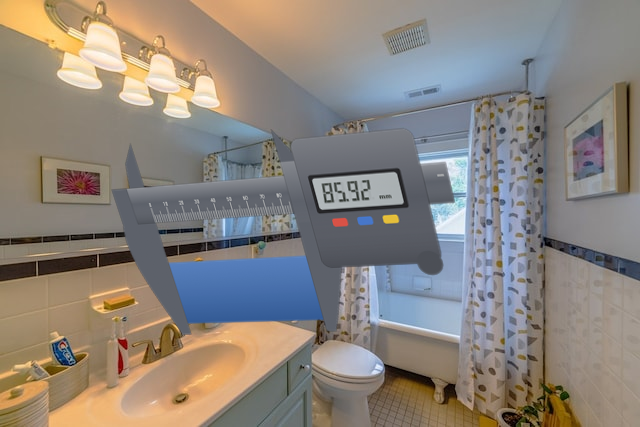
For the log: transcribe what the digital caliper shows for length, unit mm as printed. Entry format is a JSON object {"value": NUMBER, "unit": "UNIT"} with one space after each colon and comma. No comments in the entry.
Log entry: {"value": 85.92, "unit": "mm"}
